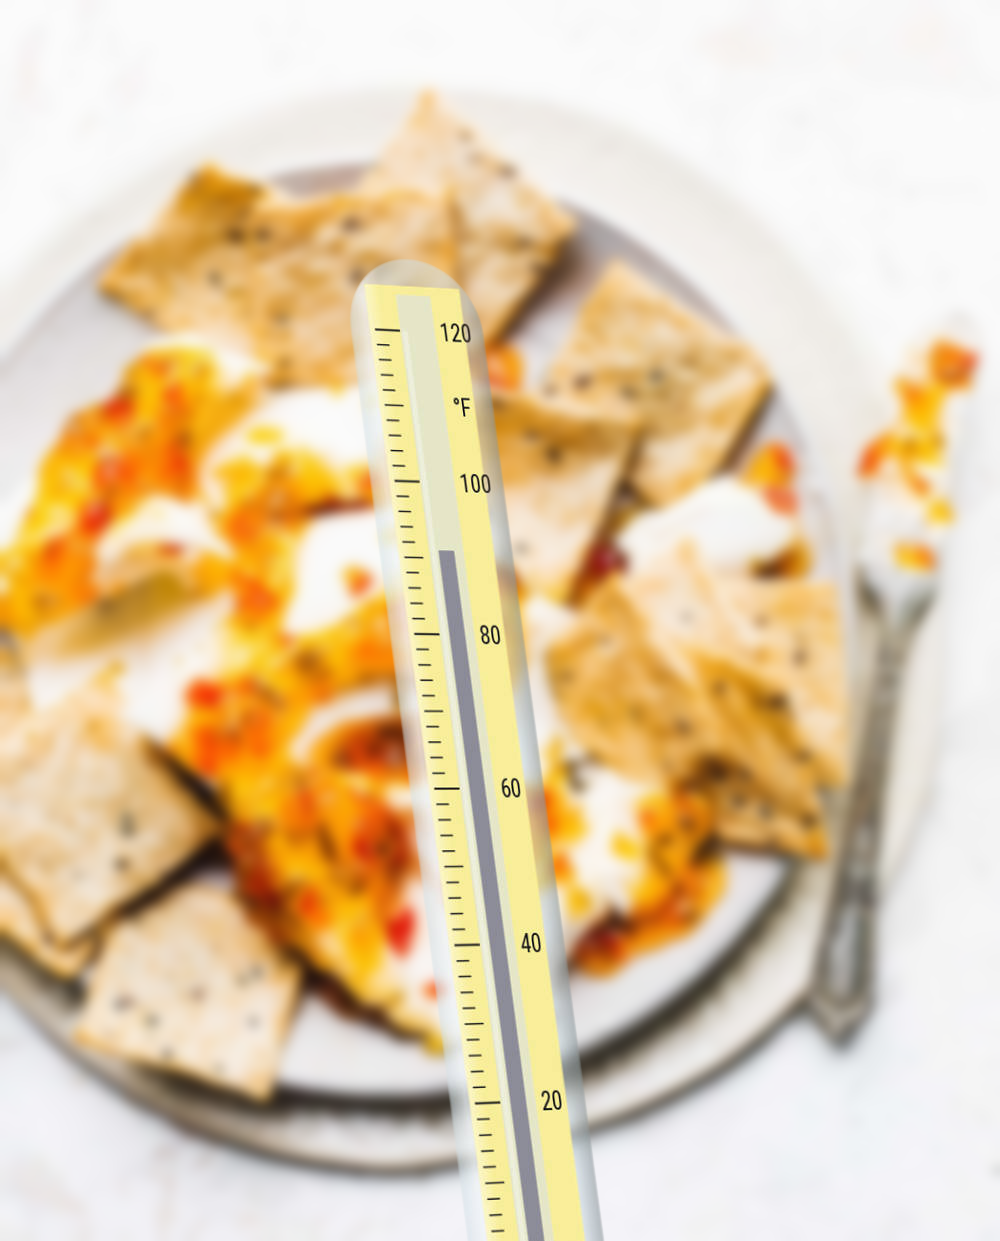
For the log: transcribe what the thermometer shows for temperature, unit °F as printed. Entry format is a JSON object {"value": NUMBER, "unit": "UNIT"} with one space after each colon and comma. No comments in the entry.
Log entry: {"value": 91, "unit": "°F"}
